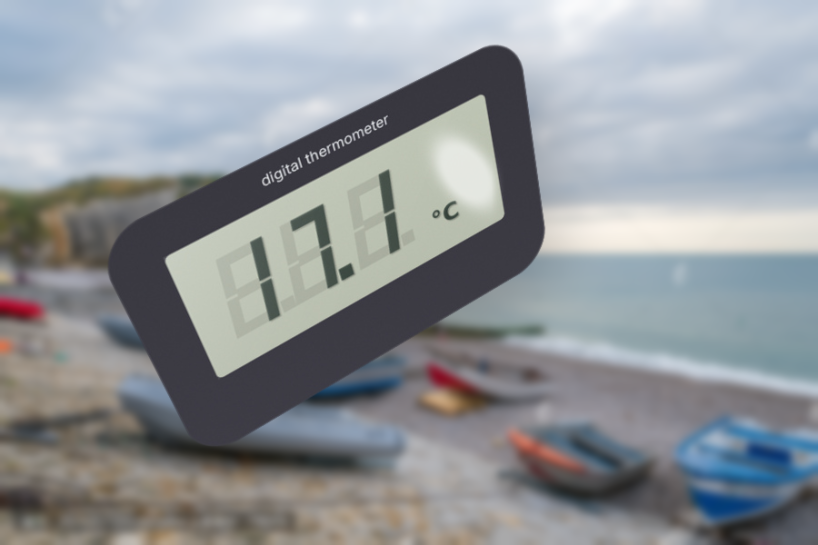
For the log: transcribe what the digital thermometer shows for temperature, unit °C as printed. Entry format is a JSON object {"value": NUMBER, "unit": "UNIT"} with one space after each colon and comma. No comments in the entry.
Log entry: {"value": 17.1, "unit": "°C"}
